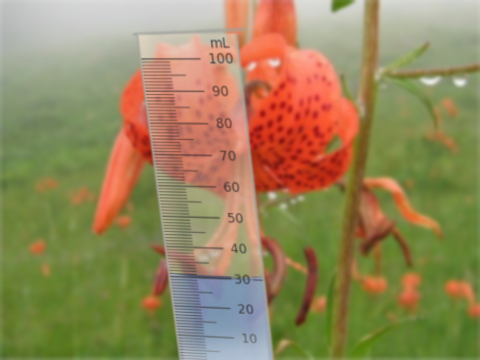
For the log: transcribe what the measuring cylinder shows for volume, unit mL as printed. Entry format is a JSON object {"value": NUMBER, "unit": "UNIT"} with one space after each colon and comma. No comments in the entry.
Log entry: {"value": 30, "unit": "mL"}
